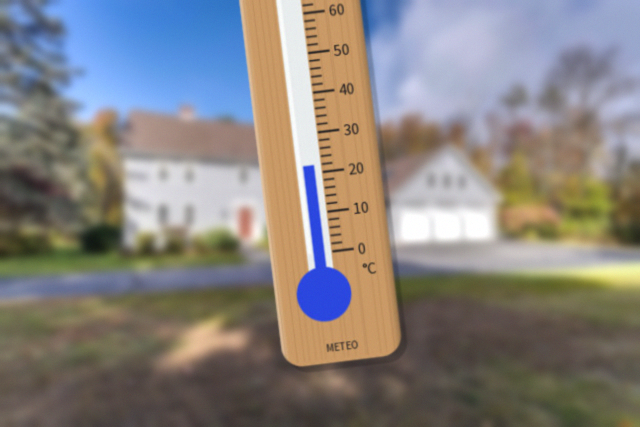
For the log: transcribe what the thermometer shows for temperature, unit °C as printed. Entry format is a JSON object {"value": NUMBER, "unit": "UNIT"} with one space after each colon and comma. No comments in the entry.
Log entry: {"value": 22, "unit": "°C"}
